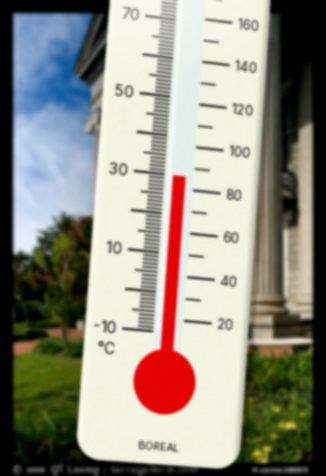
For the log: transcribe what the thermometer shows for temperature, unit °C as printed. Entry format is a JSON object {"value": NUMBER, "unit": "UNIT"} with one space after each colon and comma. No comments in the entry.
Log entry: {"value": 30, "unit": "°C"}
